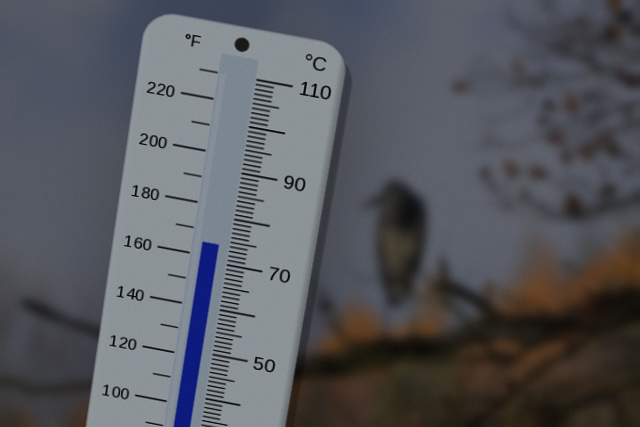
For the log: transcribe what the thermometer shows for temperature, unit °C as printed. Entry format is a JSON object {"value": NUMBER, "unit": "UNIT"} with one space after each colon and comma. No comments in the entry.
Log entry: {"value": 74, "unit": "°C"}
